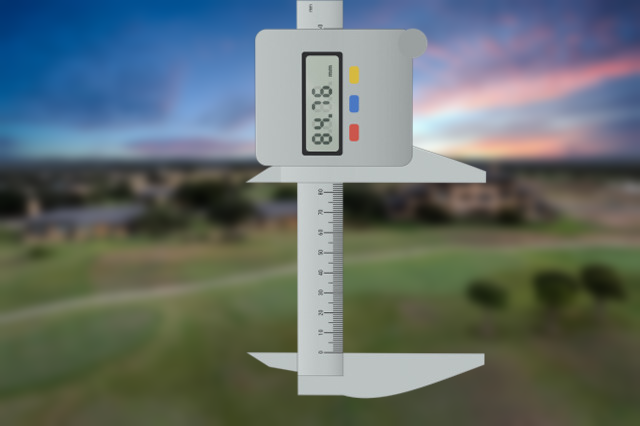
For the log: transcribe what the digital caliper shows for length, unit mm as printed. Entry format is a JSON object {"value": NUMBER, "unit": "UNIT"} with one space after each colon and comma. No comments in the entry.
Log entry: {"value": 84.76, "unit": "mm"}
